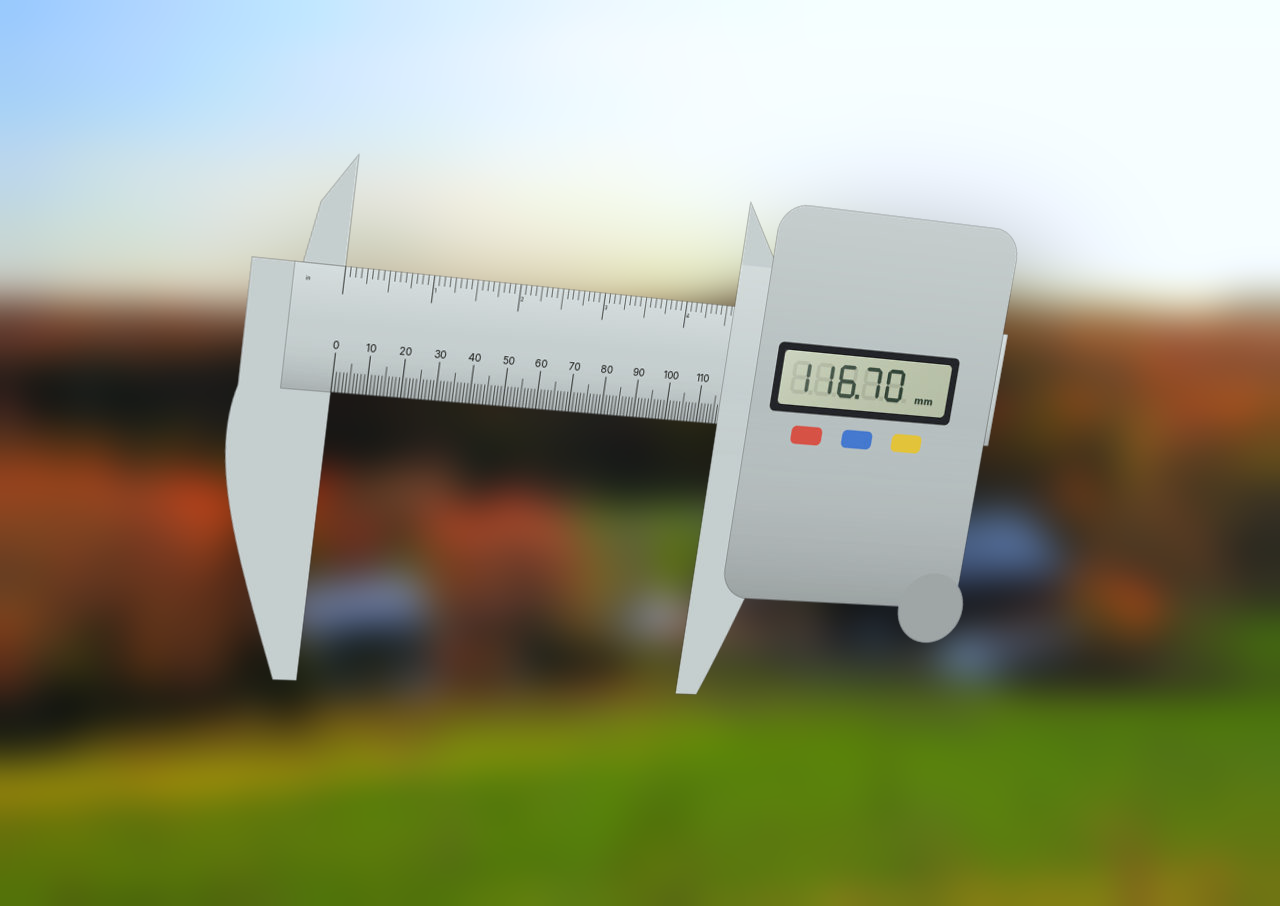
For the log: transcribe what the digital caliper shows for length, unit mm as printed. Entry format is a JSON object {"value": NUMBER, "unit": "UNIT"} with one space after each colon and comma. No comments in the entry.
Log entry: {"value": 116.70, "unit": "mm"}
